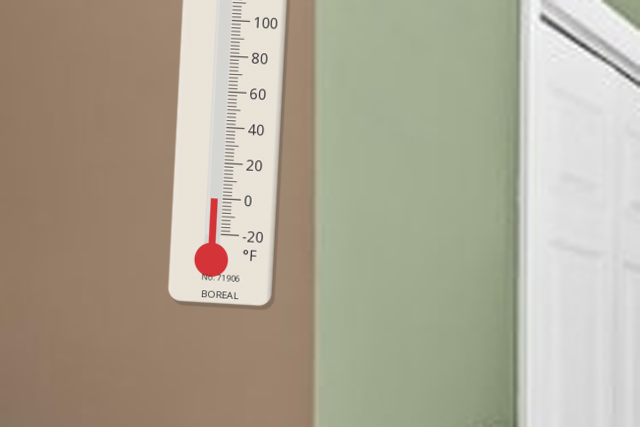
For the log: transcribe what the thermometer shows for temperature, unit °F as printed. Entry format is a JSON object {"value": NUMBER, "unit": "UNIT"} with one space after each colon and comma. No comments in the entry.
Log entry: {"value": 0, "unit": "°F"}
